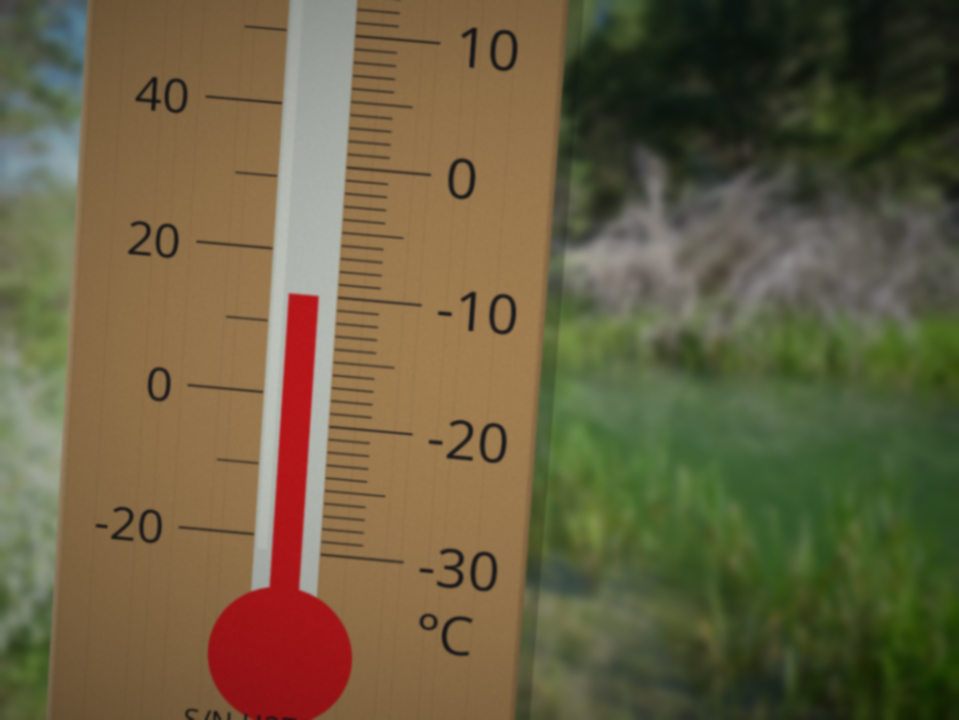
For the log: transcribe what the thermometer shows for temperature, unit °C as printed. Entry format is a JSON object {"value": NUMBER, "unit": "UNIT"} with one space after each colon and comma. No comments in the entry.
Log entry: {"value": -10, "unit": "°C"}
